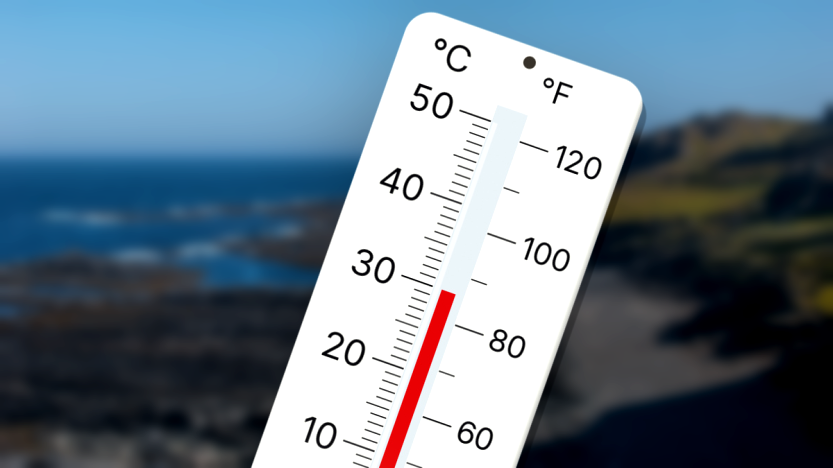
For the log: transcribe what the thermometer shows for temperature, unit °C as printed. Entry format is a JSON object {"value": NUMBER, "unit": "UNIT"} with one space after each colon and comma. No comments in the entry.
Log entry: {"value": 30, "unit": "°C"}
